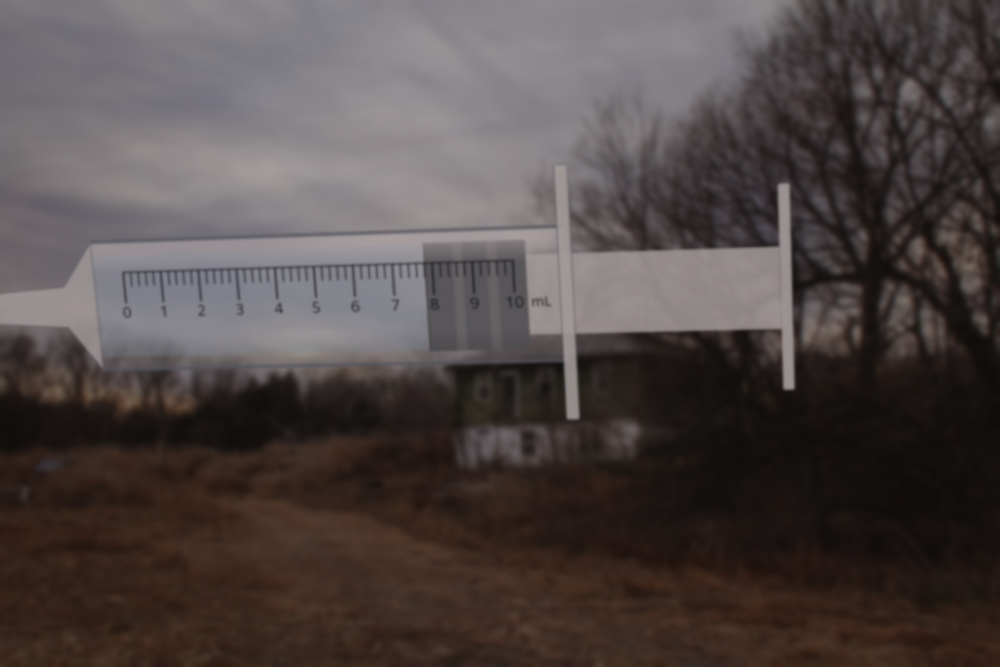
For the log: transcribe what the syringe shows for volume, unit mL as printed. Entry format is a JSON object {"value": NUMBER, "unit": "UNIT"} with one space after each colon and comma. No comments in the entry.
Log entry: {"value": 7.8, "unit": "mL"}
